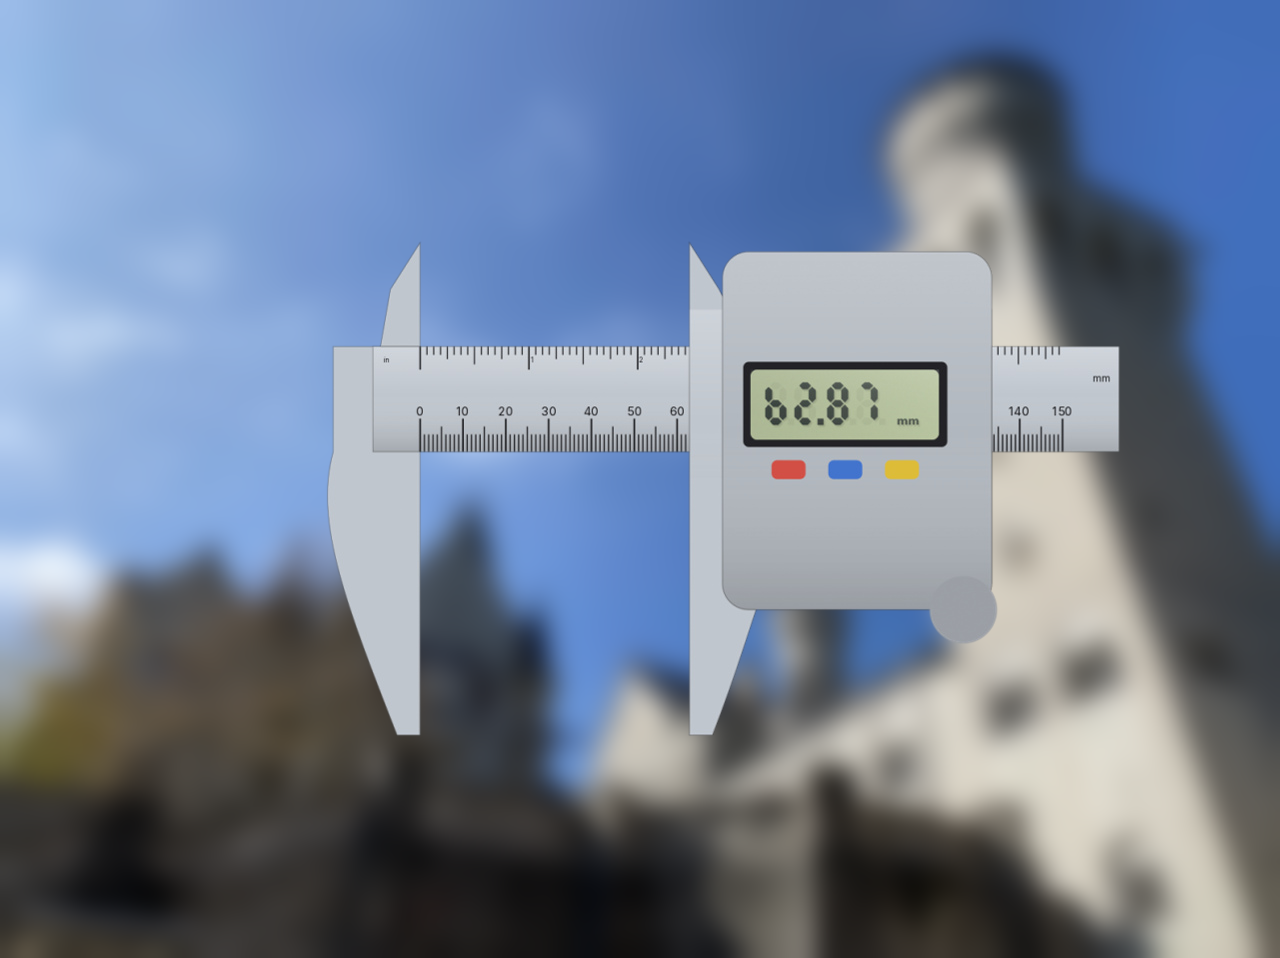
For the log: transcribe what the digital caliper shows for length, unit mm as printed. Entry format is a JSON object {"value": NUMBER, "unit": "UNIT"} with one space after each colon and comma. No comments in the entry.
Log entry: {"value": 62.87, "unit": "mm"}
